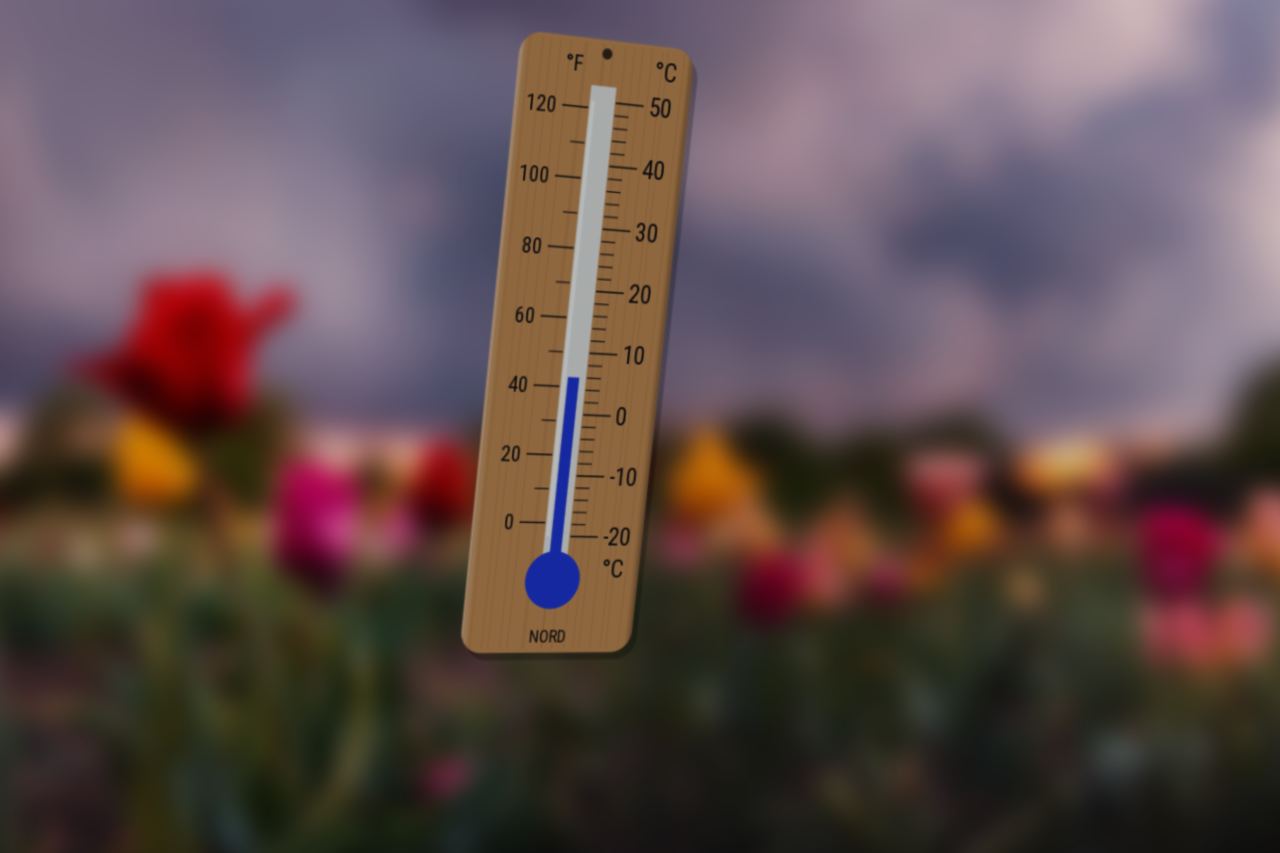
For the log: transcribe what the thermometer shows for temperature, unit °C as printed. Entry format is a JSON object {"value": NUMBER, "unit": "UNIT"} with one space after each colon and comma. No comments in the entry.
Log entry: {"value": 6, "unit": "°C"}
